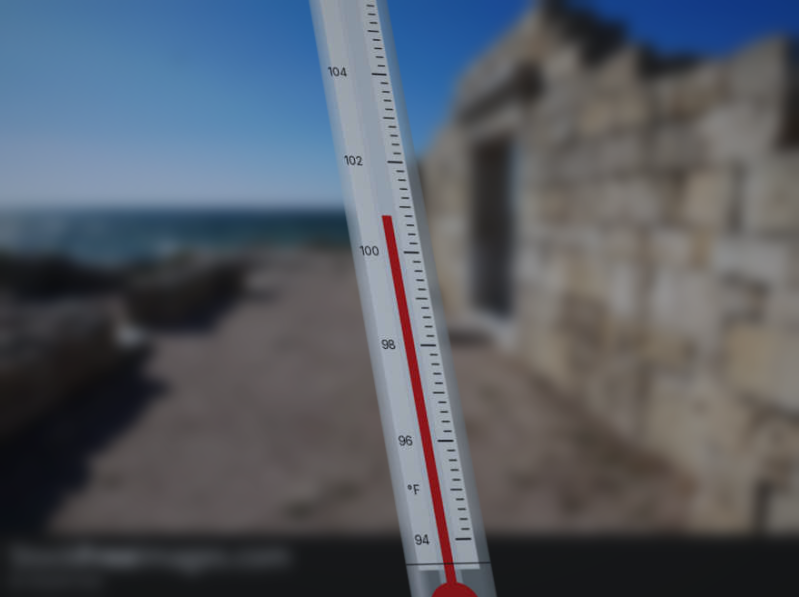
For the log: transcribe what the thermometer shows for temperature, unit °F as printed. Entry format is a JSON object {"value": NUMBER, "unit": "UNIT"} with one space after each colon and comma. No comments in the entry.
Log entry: {"value": 100.8, "unit": "°F"}
